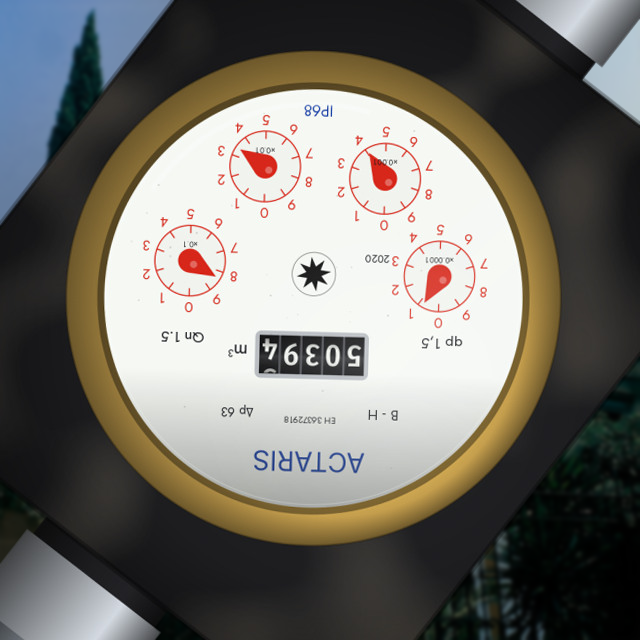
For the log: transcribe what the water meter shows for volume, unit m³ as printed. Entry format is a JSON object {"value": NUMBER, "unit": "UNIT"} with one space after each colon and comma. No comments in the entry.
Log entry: {"value": 50393.8340, "unit": "m³"}
